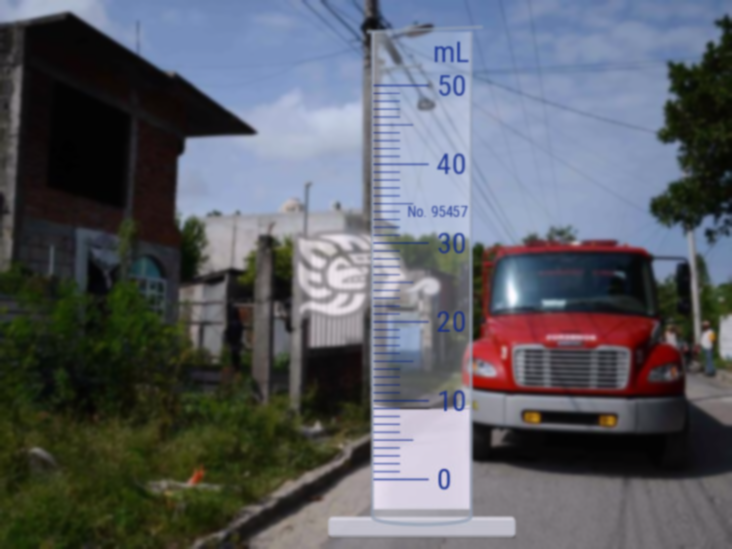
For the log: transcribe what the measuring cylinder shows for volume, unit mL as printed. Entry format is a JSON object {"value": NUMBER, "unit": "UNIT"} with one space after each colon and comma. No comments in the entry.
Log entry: {"value": 9, "unit": "mL"}
